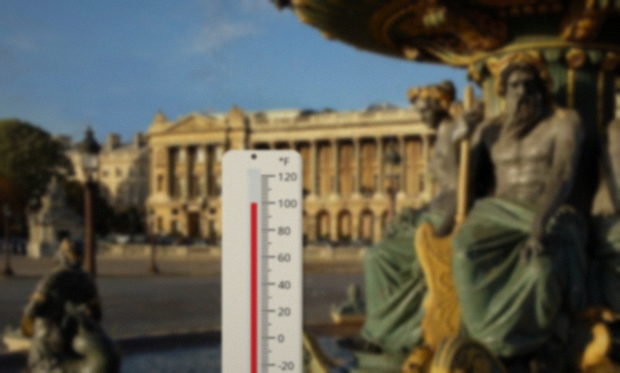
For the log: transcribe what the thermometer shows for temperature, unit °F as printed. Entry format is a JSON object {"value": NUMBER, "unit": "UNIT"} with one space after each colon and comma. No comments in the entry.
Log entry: {"value": 100, "unit": "°F"}
